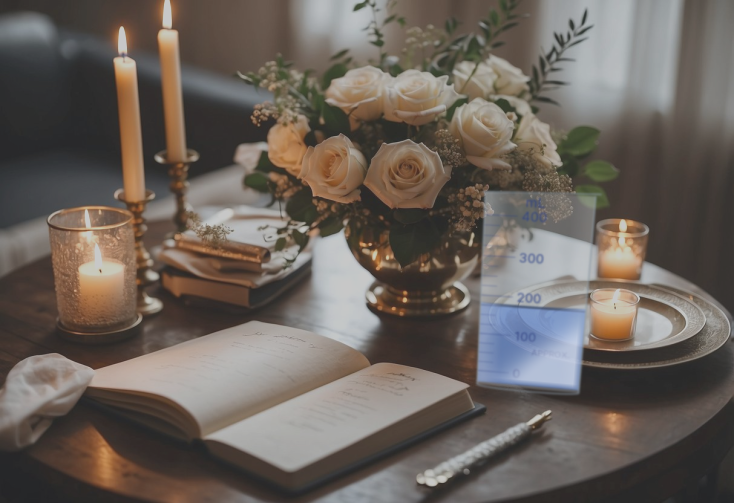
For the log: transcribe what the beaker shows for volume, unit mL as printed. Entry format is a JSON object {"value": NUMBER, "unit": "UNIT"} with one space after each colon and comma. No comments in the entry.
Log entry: {"value": 175, "unit": "mL"}
